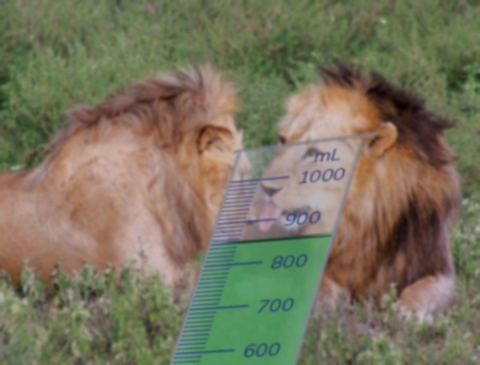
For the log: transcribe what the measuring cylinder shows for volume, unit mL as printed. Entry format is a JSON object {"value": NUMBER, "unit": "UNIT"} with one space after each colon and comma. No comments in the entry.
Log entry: {"value": 850, "unit": "mL"}
